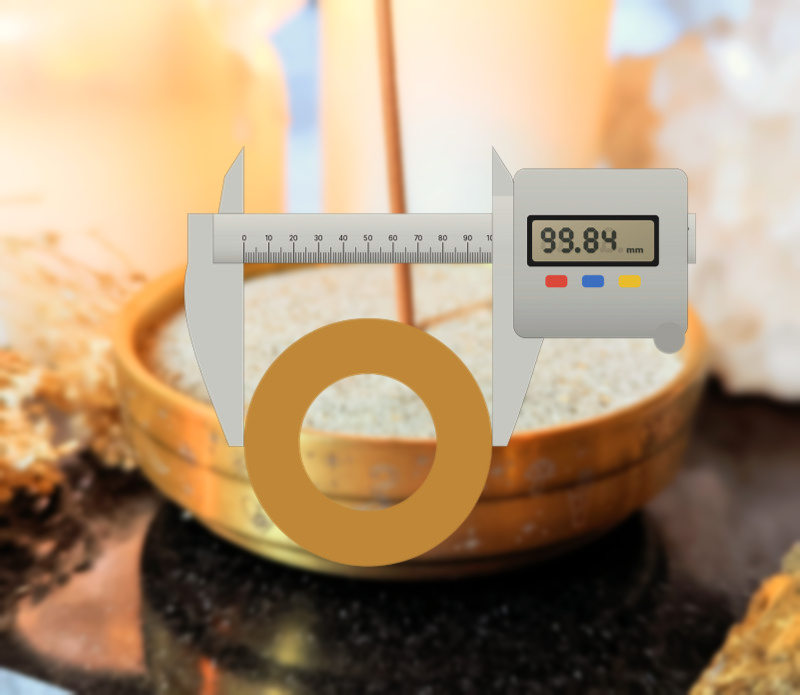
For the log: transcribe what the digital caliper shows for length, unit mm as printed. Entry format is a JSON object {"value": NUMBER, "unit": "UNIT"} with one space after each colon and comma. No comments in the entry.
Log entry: {"value": 99.84, "unit": "mm"}
